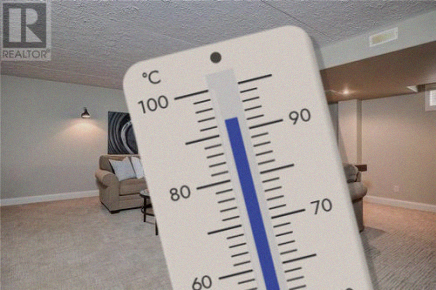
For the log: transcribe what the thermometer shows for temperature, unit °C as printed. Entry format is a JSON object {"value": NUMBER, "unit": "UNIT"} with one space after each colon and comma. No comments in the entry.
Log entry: {"value": 93, "unit": "°C"}
